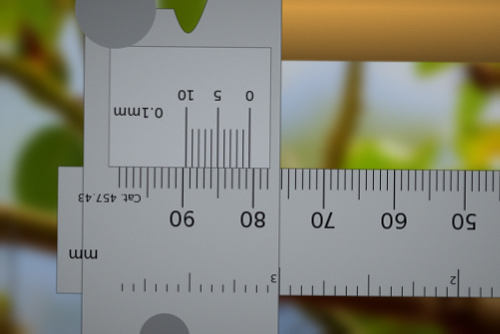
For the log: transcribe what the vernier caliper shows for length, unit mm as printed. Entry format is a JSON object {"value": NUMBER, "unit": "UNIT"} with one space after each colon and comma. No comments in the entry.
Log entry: {"value": 80.6, "unit": "mm"}
